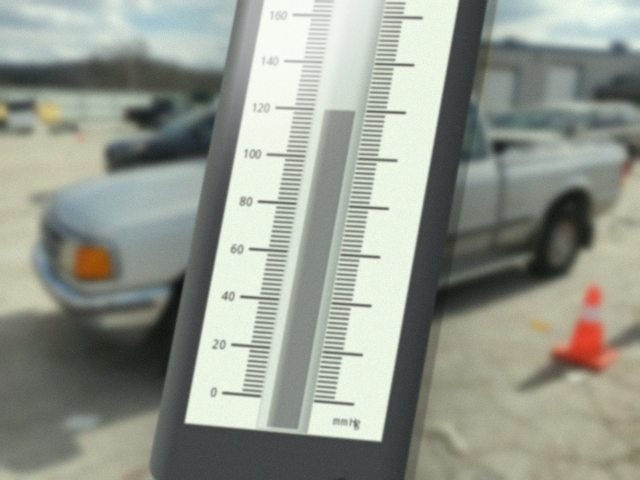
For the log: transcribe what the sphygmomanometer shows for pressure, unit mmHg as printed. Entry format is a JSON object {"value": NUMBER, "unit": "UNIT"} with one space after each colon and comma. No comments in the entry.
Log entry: {"value": 120, "unit": "mmHg"}
